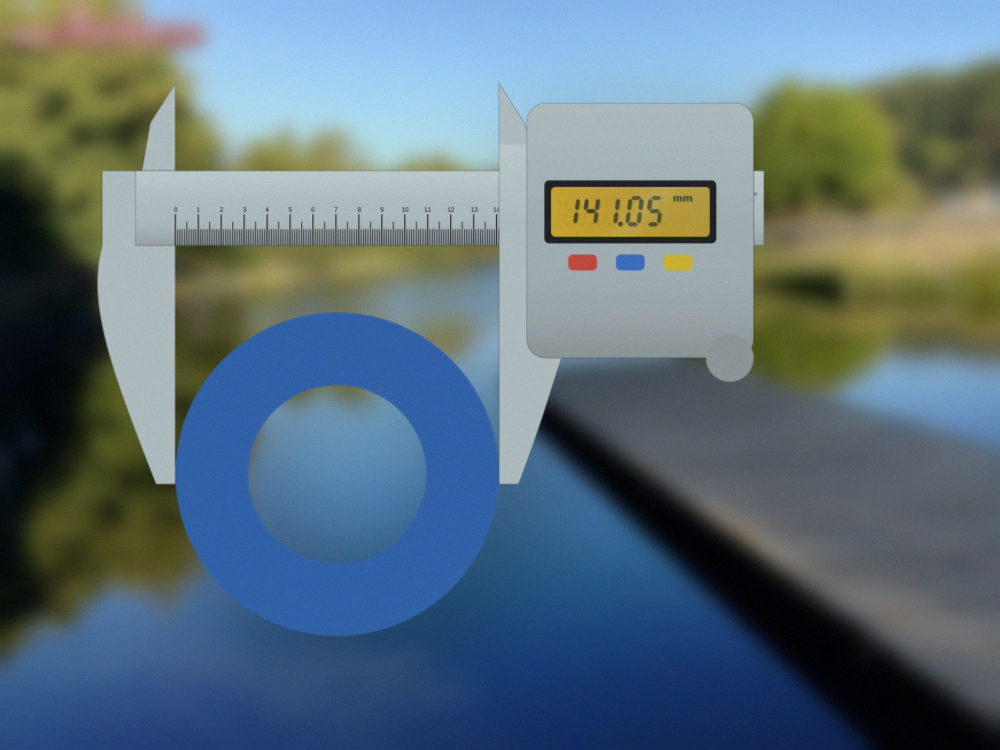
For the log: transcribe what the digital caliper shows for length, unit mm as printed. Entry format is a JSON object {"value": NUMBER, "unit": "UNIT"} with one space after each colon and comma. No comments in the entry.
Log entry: {"value": 141.05, "unit": "mm"}
